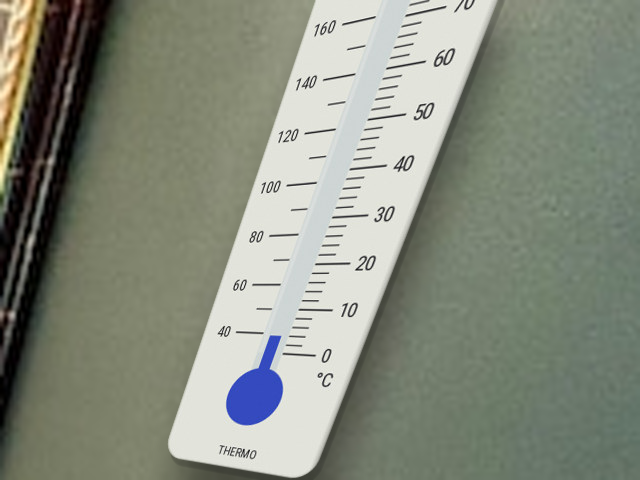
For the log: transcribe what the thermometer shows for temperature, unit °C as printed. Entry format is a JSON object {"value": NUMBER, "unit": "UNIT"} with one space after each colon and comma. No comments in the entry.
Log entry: {"value": 4, "unit": "°C"}
